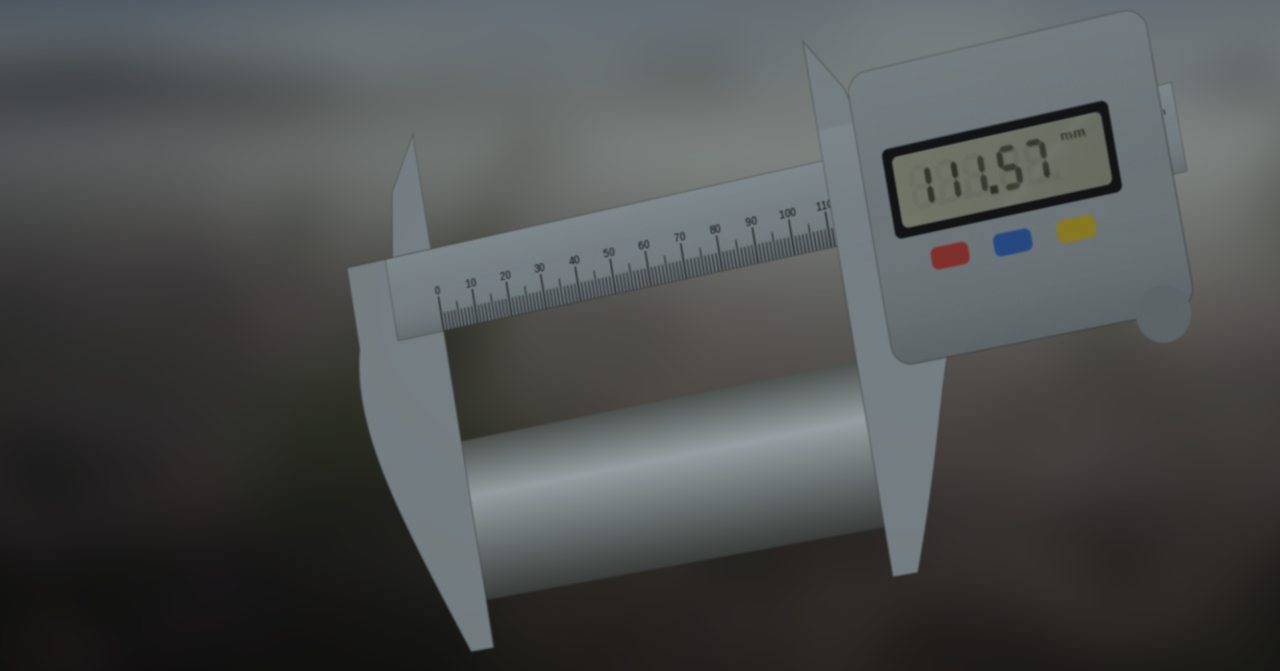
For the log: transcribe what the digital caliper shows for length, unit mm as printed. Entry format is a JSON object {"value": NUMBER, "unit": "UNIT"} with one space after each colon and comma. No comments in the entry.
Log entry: {"value": 111.57, "unit": "mm"}
